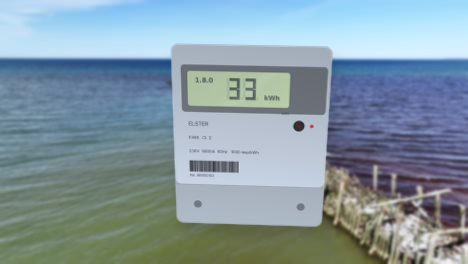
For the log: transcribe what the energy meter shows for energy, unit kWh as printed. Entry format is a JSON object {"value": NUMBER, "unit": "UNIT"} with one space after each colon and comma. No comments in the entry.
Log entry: {"value": 33, "unit": "kWh"}
